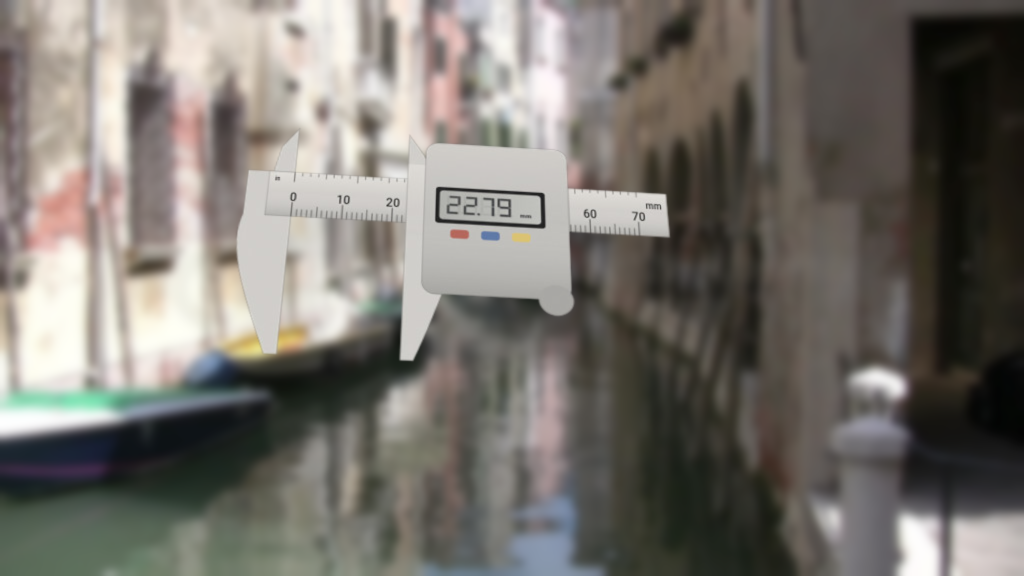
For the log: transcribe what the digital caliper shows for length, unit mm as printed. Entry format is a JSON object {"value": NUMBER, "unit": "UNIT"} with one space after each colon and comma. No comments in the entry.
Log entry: {"value": 22.79, "unit": "mm"}
